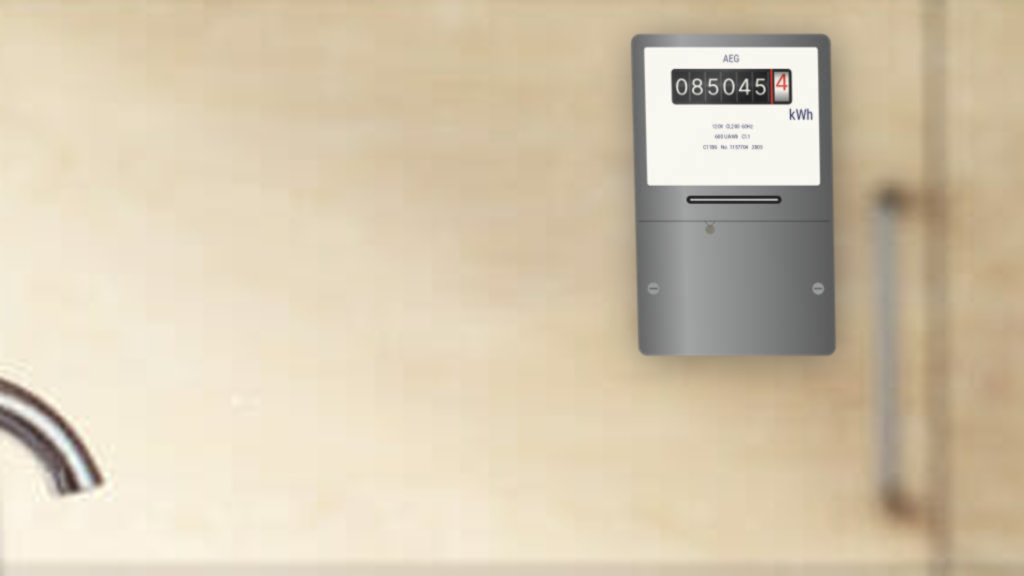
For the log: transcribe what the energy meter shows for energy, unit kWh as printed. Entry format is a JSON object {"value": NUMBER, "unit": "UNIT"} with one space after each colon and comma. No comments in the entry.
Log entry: {"value": 85045.4, "unit": "kWh"}
